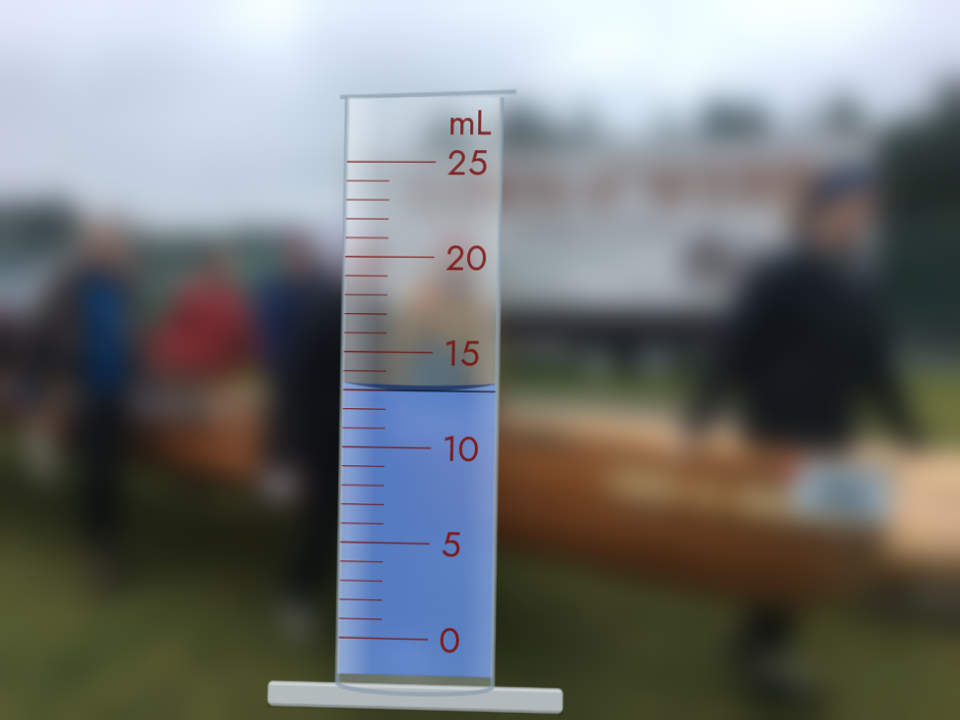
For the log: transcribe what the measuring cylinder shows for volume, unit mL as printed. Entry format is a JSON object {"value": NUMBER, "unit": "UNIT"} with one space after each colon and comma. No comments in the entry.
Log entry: {"value": 13, "unit": "mL"}
